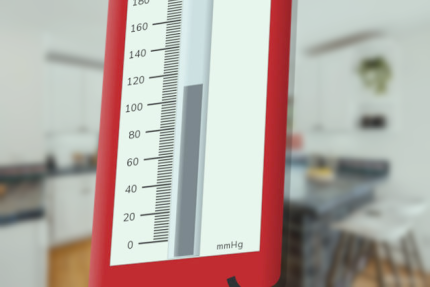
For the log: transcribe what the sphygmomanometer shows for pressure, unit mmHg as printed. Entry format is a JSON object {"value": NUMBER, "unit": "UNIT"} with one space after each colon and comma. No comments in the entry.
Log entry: {"value": 110, "unit": "mmHg"}
